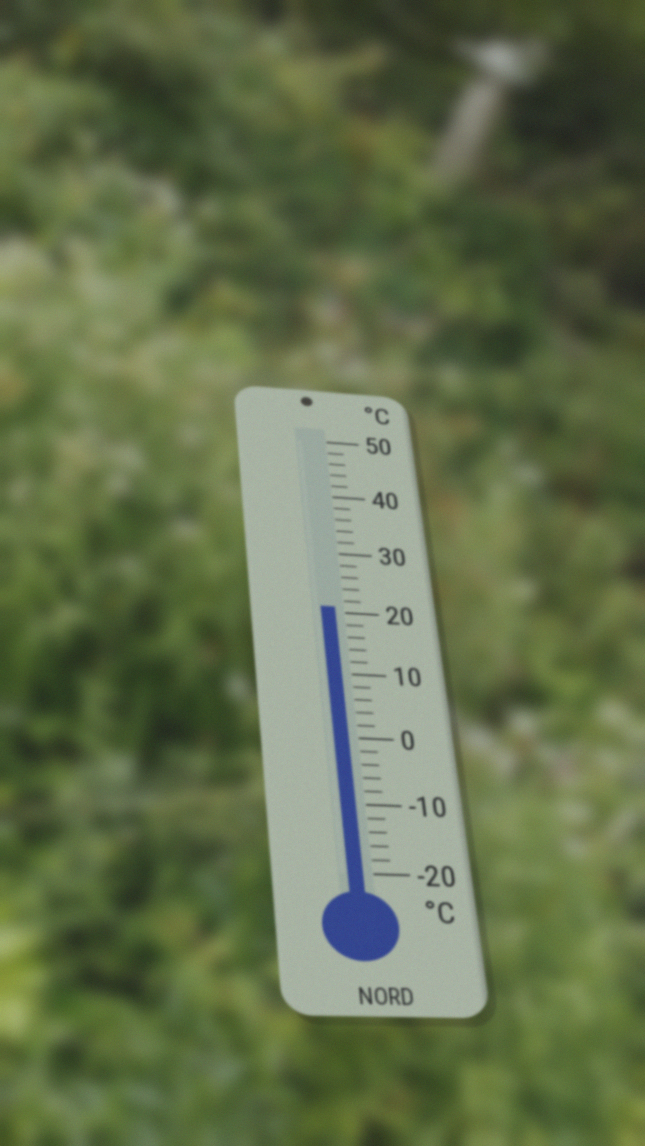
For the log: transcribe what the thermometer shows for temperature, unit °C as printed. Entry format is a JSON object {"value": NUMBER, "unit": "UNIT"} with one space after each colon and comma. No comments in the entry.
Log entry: {"value": 21, "unit": "°C"}
